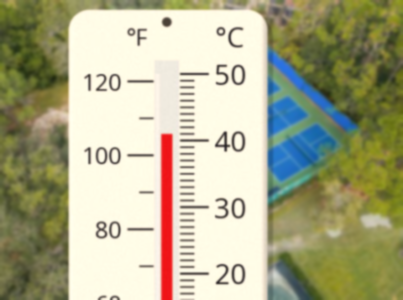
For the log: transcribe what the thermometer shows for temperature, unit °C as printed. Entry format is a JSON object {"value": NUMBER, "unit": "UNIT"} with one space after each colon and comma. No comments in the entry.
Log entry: {"value": 41, "unit": "°C"}
